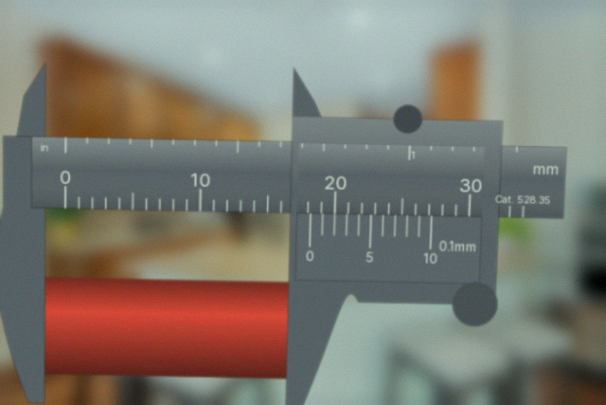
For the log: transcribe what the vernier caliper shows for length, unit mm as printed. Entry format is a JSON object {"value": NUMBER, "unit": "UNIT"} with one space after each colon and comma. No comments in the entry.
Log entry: {"value": 18.2, "unit": "mm"}
